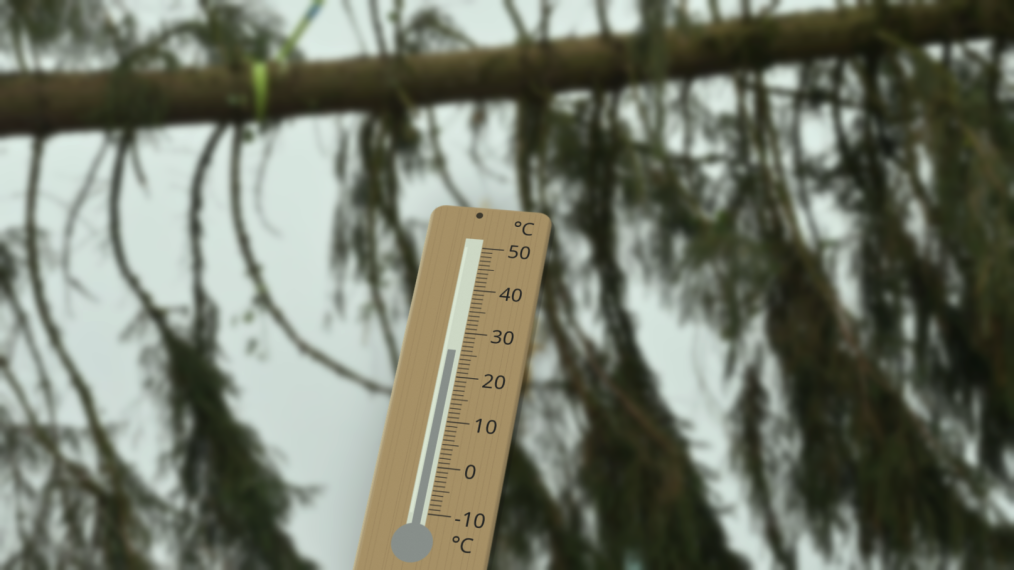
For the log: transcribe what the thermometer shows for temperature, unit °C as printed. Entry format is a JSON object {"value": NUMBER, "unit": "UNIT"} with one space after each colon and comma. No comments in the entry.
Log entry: {"value": 26, "unit": "°C"}
